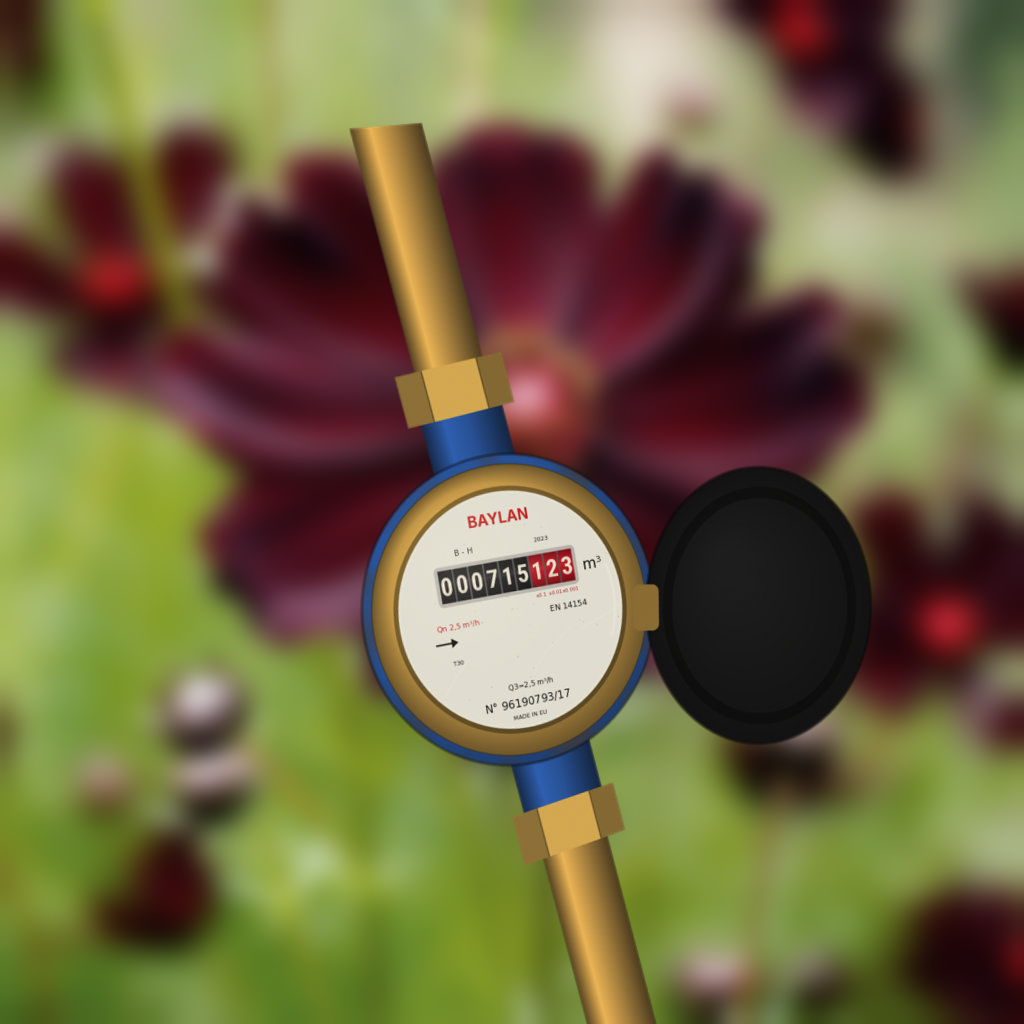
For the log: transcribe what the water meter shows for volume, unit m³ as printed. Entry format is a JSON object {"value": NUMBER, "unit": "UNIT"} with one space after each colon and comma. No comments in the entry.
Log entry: {"value": 715.123, "unit": "m³"}
